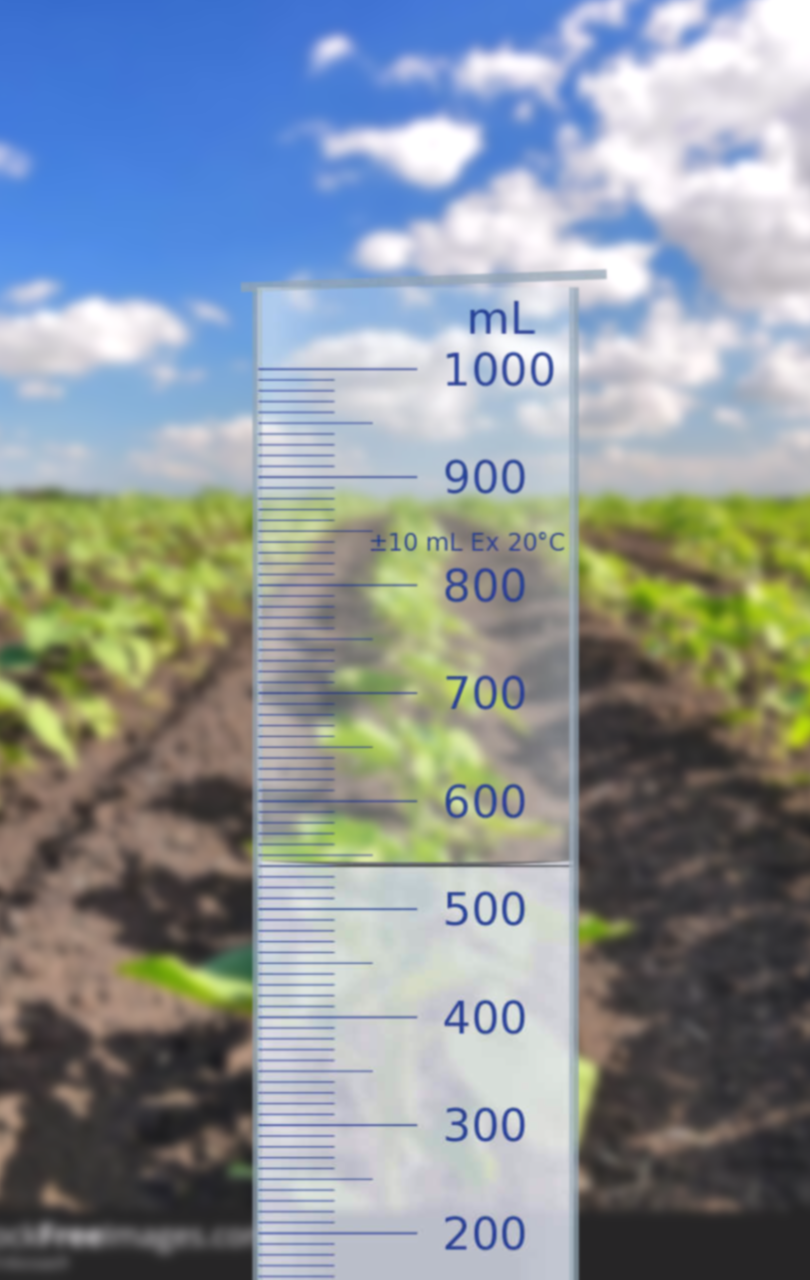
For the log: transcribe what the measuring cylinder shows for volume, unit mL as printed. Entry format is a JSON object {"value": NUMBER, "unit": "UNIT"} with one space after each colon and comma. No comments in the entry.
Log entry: {"value": 540, "unit": "mL"}
